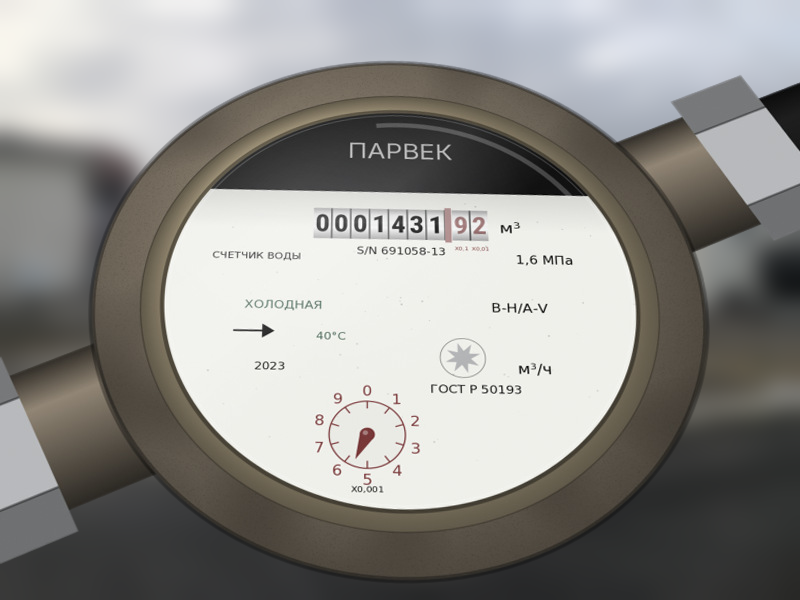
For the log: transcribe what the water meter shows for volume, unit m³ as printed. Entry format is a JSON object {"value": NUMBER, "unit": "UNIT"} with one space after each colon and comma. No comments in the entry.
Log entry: {"value": 1431.925, "unit": "m³"}
